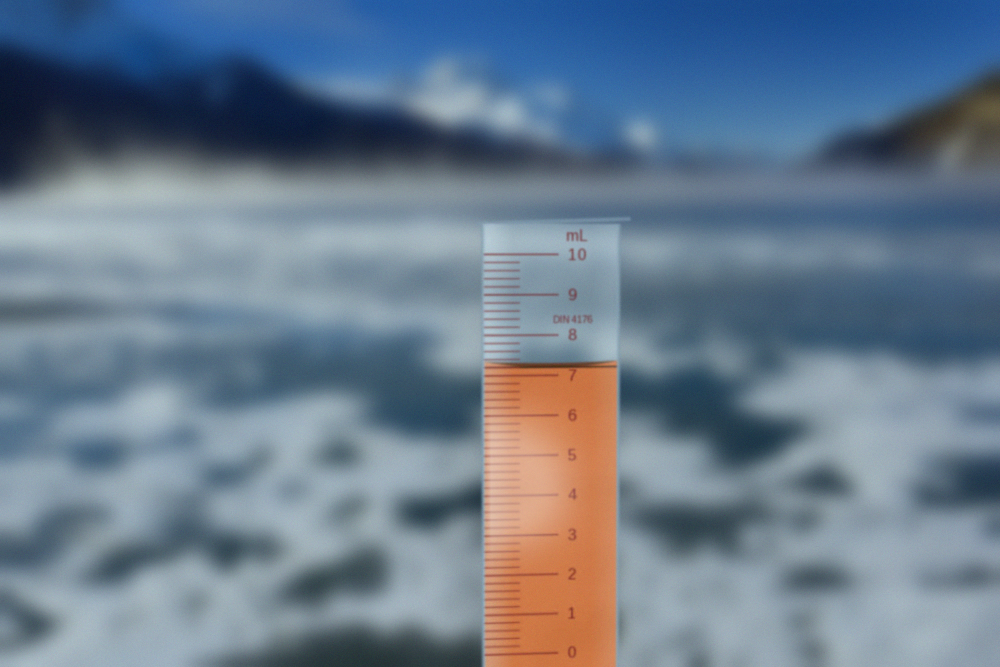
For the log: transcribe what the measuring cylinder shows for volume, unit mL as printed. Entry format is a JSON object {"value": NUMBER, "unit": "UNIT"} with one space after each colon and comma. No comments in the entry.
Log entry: {"value": 7.2, "unit": "mL"}
